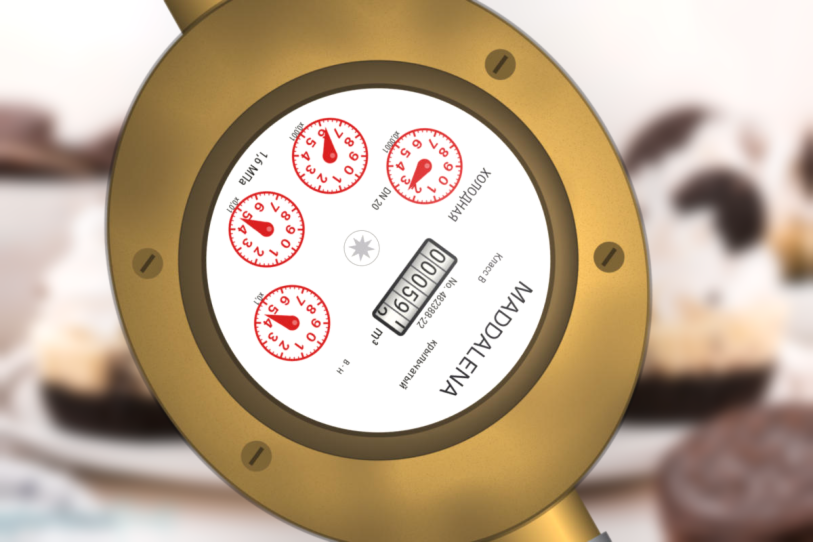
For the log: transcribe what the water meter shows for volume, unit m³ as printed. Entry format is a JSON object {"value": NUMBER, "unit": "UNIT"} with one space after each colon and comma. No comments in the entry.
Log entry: {"value": 591.4462, "unit": "m³"}
